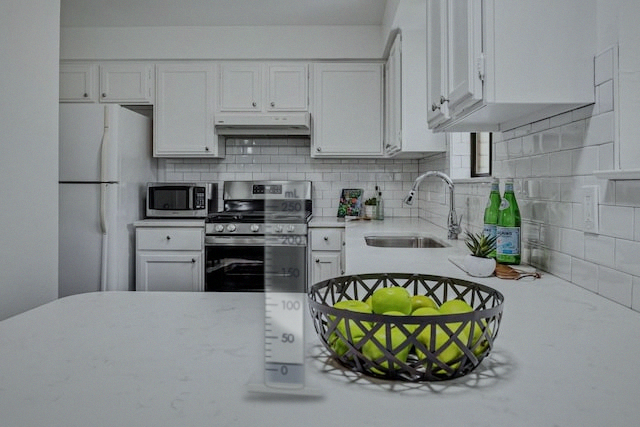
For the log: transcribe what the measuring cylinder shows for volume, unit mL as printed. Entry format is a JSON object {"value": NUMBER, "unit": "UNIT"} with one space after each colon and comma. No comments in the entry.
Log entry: {"value": 10, "unit": "mL"}
